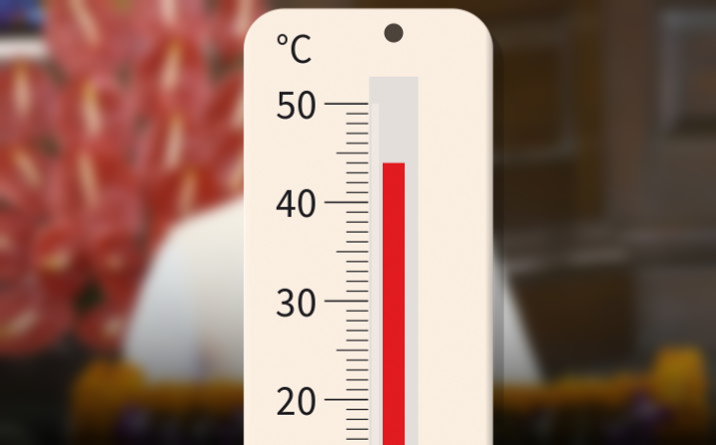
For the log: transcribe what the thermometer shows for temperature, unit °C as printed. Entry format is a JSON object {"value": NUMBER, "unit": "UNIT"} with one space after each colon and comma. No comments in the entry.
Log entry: {"value": 44, "unit": "°C"}
